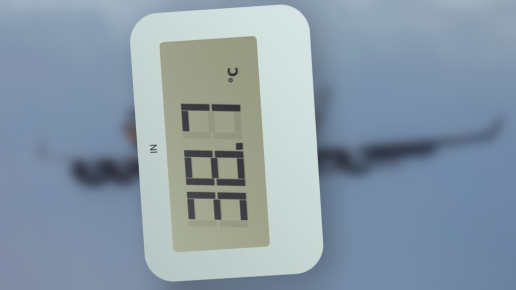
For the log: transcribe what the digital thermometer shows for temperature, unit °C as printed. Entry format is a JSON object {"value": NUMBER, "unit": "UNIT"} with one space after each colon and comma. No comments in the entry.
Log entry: {"value": 38.7, "unit": "°C"}
